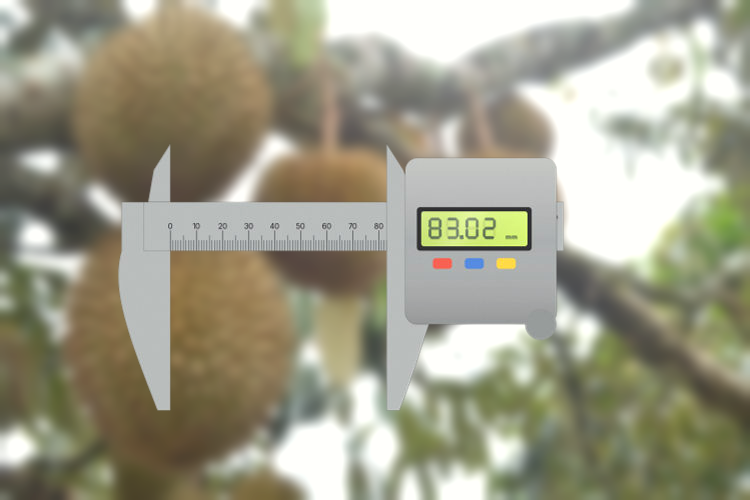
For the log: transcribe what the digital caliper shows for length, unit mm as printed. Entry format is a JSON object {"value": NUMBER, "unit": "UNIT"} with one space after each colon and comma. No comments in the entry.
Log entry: {"value": 83.02, "unit": "mm"}
